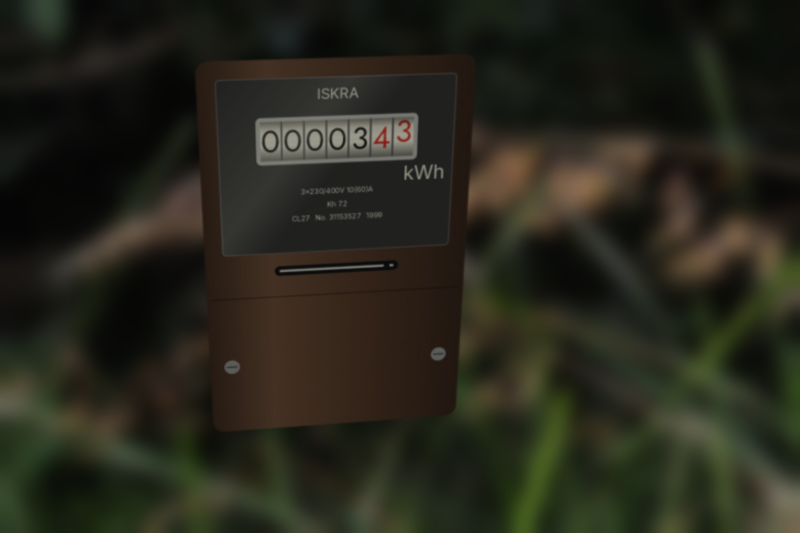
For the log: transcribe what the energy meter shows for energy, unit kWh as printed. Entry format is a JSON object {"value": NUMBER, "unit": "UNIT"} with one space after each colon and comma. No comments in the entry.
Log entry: {"value": 3.43, "unit": "kWh"}
